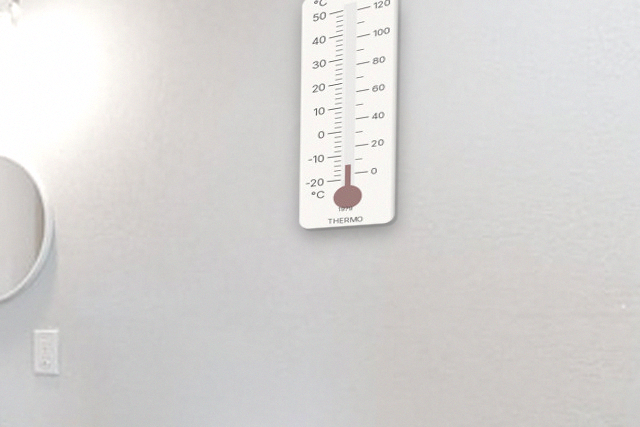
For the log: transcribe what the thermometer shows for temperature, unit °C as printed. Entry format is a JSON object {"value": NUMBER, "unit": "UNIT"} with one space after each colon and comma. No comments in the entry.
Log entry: {"value": -14, "unit": "°C"}
